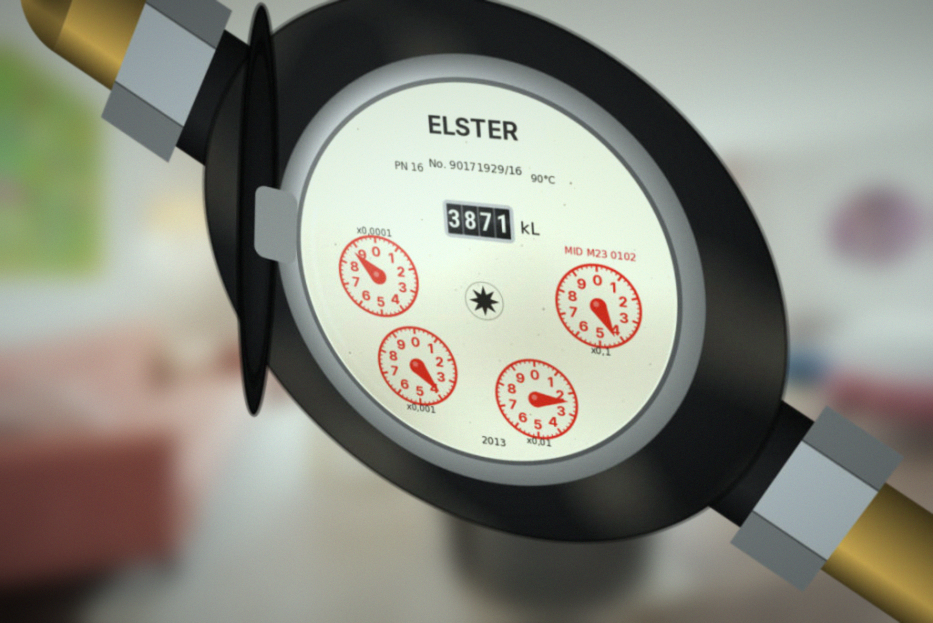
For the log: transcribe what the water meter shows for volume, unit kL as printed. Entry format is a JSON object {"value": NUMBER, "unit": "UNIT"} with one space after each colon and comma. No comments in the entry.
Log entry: {"value": 3871.4238, "unit": "kL"}
